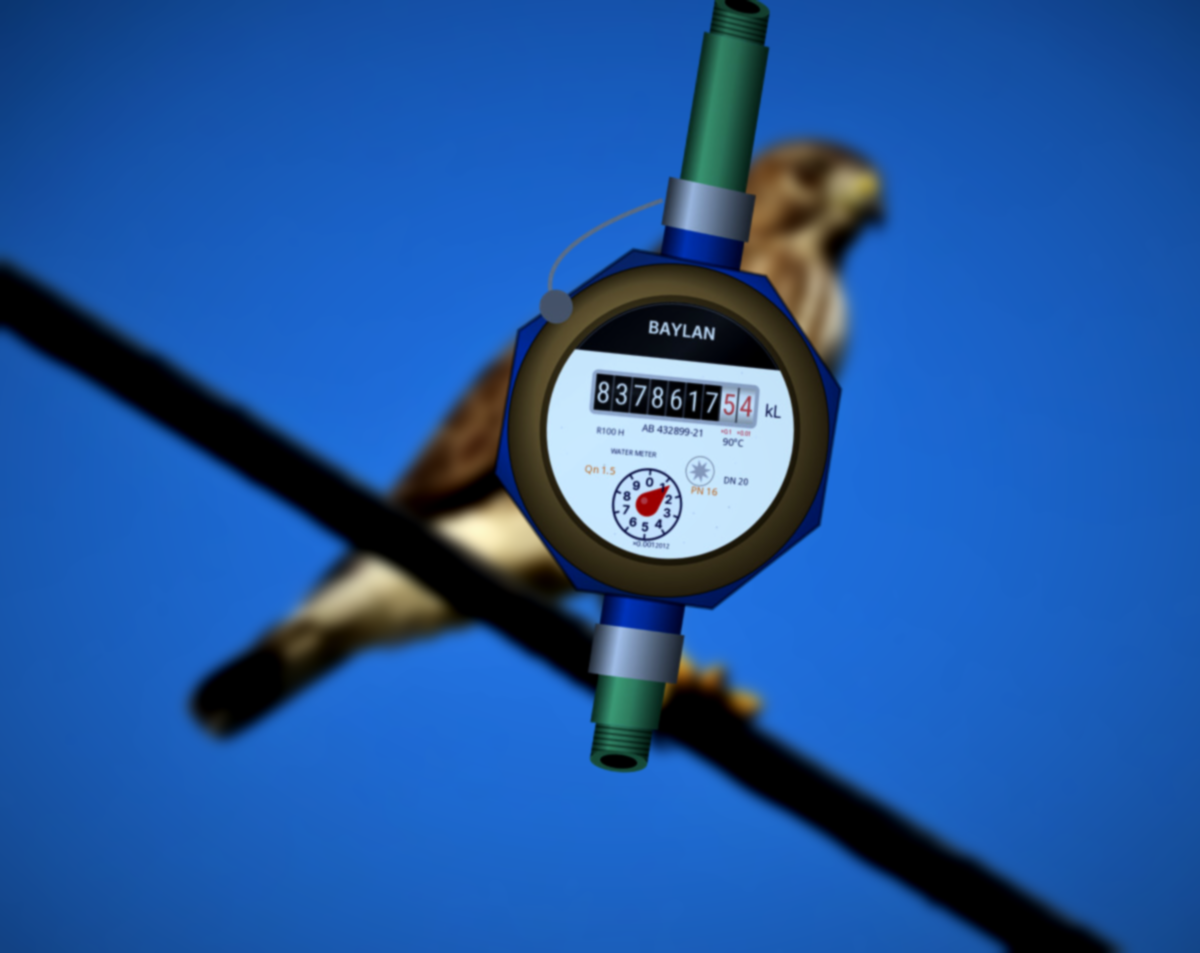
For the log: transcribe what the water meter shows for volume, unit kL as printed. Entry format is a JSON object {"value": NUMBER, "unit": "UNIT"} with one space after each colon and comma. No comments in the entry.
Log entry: {"value": 8378617.541, "unit": "kL"}
